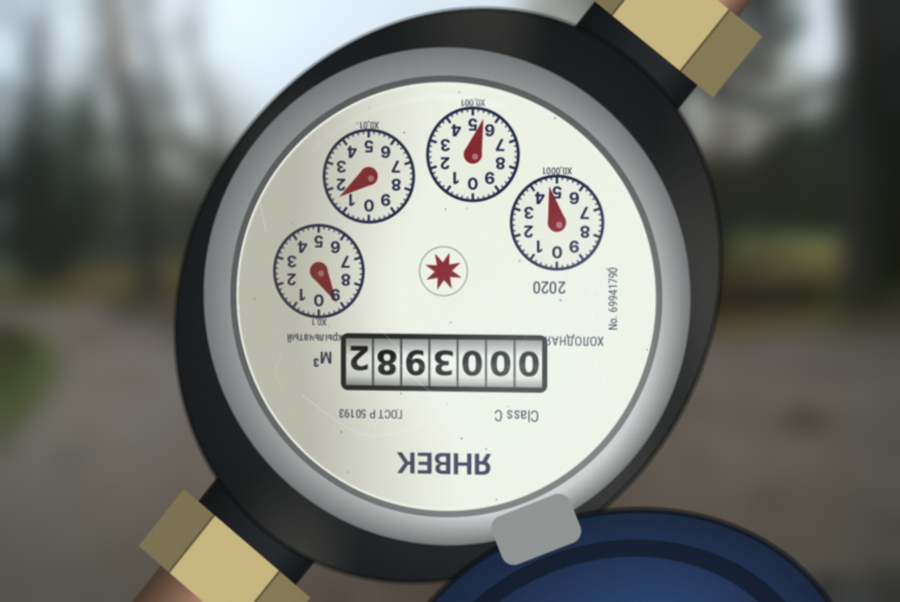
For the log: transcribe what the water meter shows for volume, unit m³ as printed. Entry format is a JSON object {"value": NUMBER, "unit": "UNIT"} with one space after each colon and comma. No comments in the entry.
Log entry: {"value": 3981.9154, "unit": "m³"}
